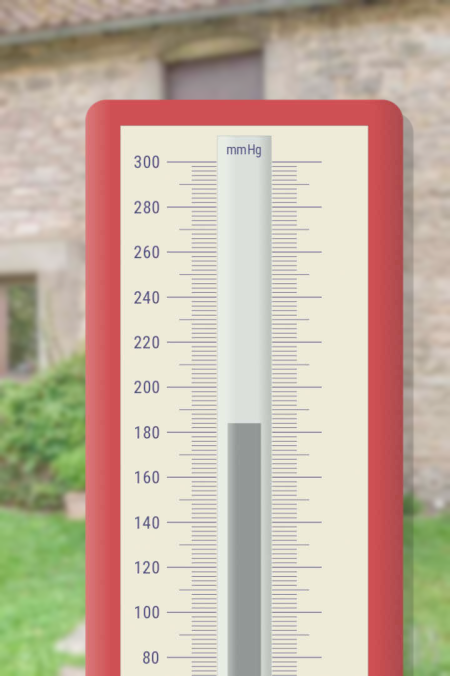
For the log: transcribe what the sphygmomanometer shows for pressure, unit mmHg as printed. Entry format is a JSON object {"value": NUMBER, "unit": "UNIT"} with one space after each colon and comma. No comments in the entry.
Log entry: {"value": 184, "unit": "mmHg"}
